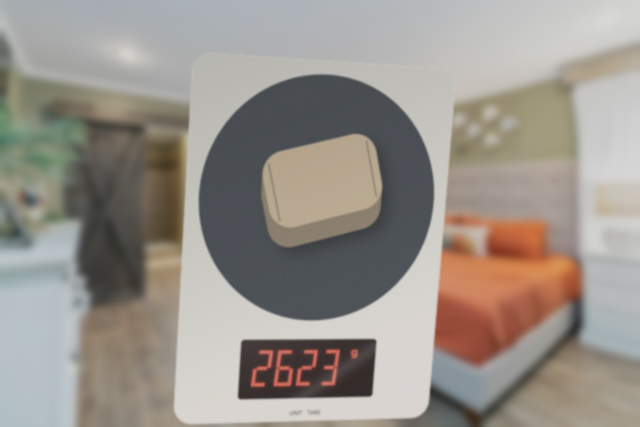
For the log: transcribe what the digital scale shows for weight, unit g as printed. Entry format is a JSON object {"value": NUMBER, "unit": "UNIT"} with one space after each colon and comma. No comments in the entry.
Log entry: {"value": 2623, "unit": "g"}
